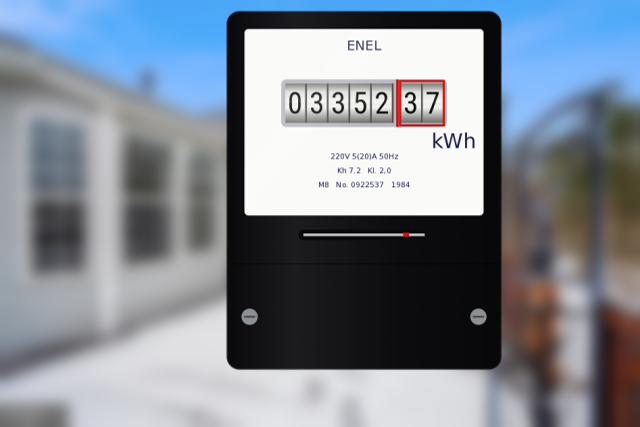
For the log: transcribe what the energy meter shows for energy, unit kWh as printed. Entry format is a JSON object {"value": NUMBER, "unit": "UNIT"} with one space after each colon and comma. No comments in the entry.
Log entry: {"value": 3352.37, "unit": "kWh"}
